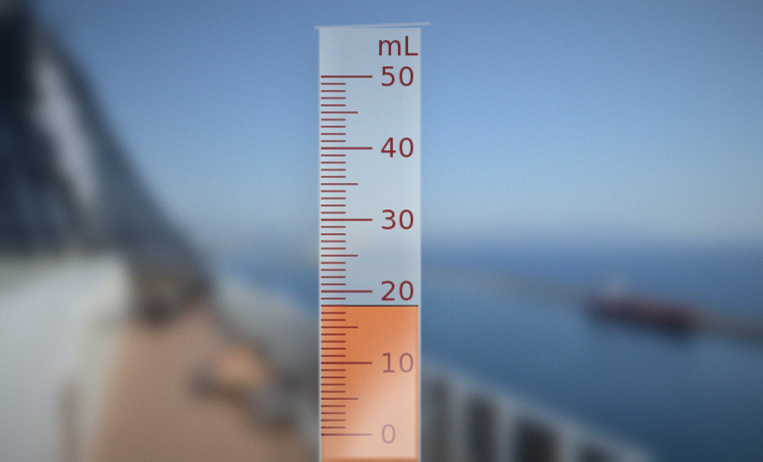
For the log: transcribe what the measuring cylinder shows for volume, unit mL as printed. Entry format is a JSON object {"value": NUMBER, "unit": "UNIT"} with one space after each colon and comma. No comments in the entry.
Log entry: {"value": 18, "unit": "mL"}
